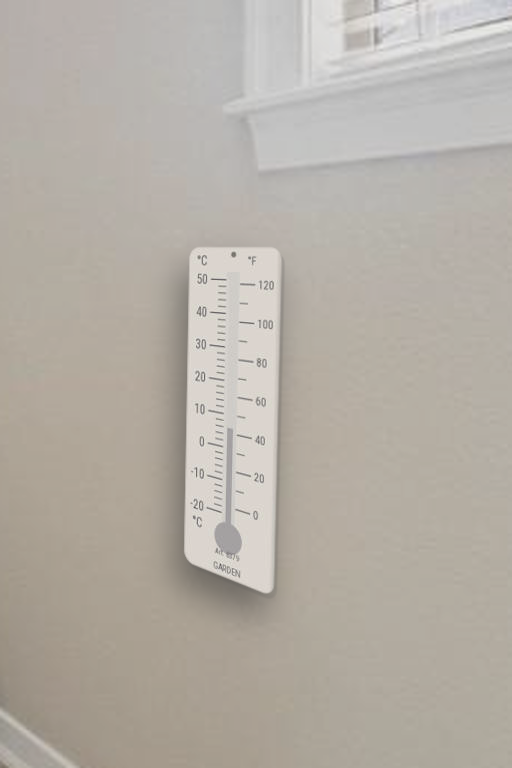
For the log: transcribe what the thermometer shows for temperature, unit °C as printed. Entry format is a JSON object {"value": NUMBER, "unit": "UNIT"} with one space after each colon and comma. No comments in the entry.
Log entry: {"value": 6, "unit": "°C"}
